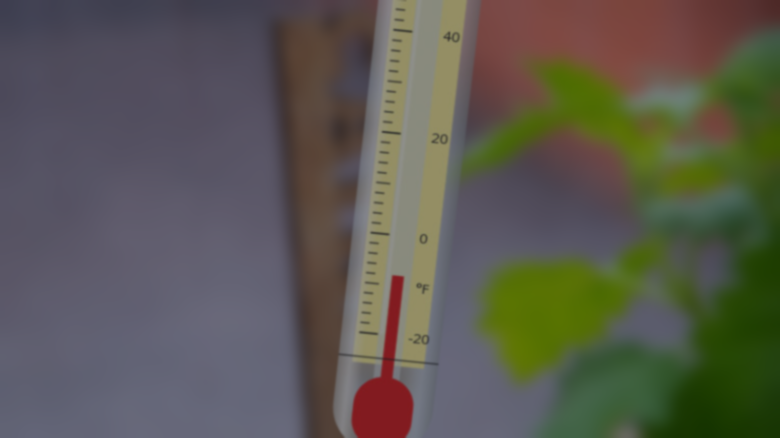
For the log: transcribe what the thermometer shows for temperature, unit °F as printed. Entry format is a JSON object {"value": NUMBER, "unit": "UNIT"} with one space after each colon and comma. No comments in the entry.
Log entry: {"value": -8, "unit": "°F"}
